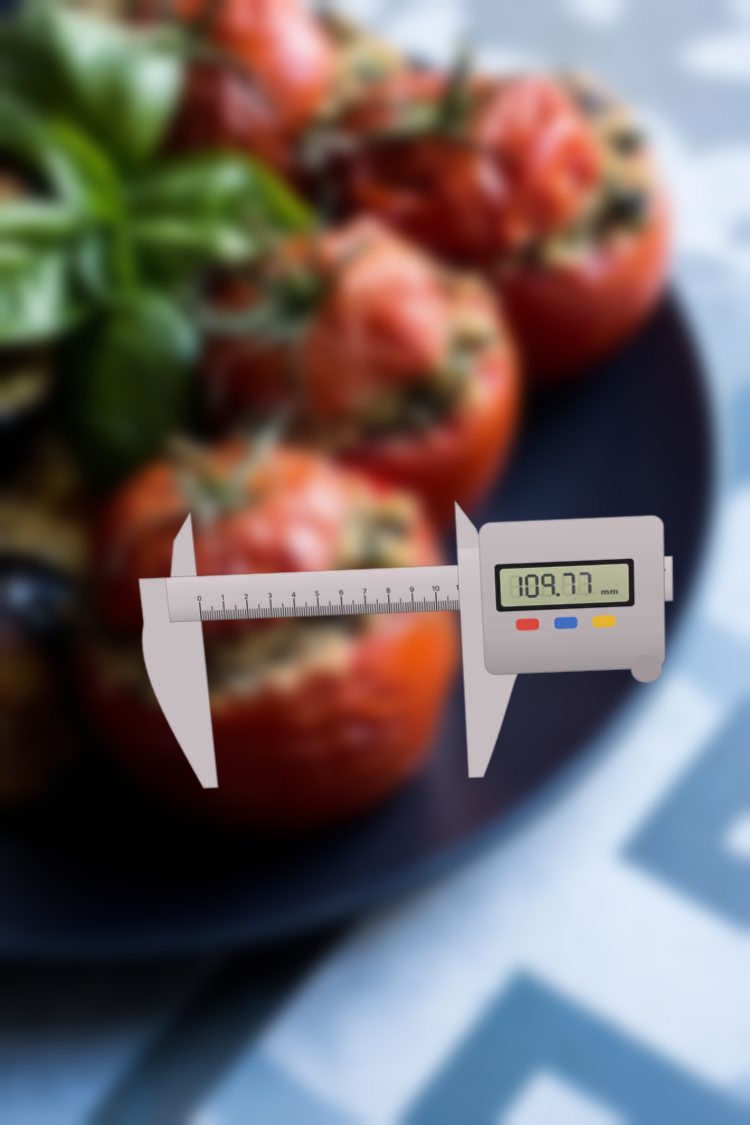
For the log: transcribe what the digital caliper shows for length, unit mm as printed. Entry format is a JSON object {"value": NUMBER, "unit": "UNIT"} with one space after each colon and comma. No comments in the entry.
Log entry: {"value": 109.77, "unit": "mm"}
